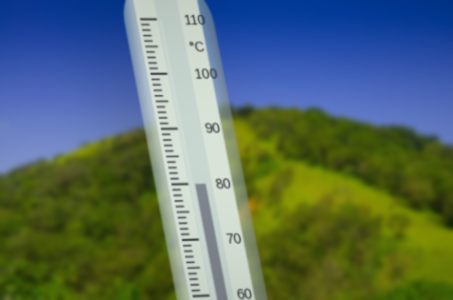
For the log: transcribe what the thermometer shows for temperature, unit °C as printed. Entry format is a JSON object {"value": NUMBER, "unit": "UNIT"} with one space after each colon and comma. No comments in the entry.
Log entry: {"value": 80, "unit": "°C"}
